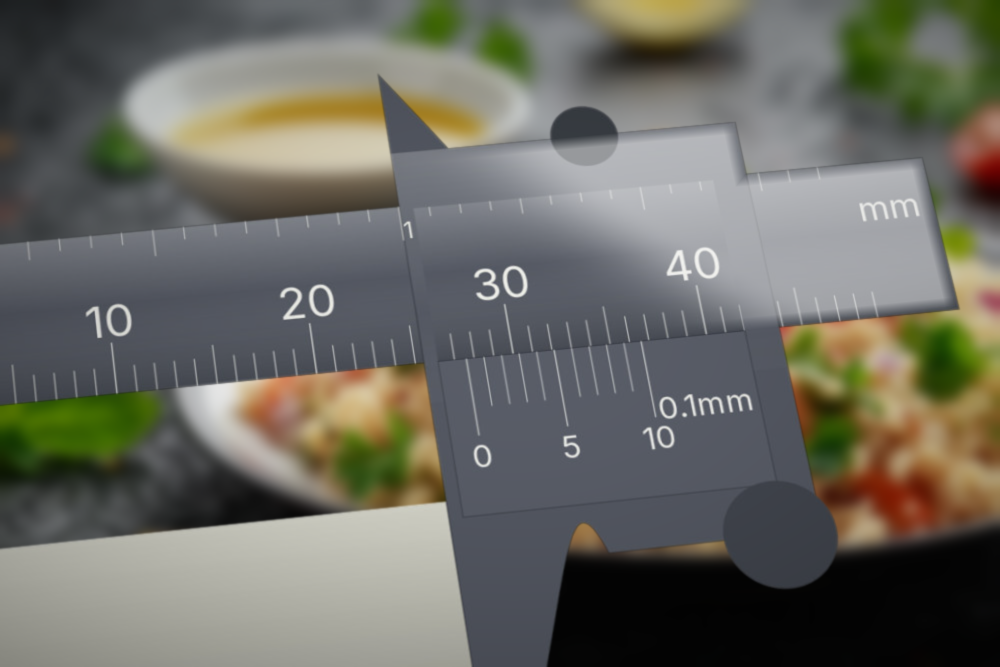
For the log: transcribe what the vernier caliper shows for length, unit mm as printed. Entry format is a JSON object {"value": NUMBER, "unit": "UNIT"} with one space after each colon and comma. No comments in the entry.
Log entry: {"value": 27.6, "unit": "mm"}
